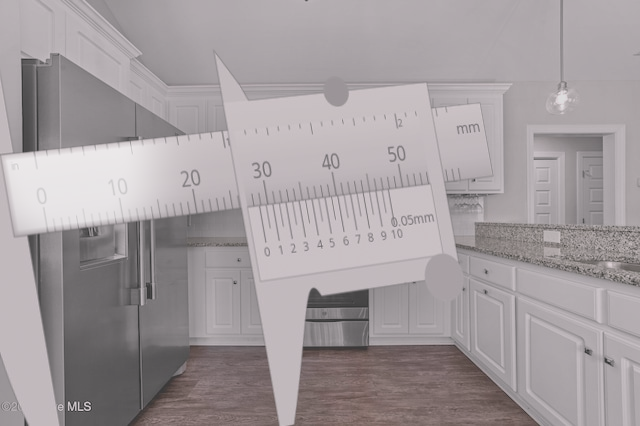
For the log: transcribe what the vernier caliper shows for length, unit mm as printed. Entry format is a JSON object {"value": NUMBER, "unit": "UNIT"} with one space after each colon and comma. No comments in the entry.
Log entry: {"value": 28.8, "unit": "mm"}
